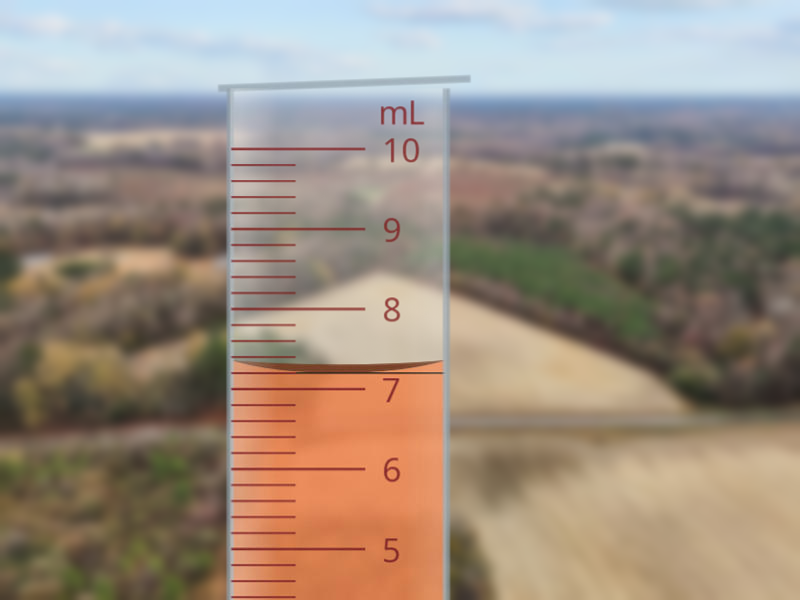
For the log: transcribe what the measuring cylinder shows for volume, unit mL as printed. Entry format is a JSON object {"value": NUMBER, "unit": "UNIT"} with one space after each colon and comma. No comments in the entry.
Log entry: {"value": 7.2, "unit": "mL"}
